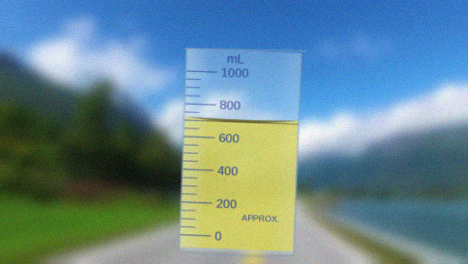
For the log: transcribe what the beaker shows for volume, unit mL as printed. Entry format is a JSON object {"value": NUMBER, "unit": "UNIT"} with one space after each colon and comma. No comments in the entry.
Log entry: {"value": 700, "unit": "mL"}
